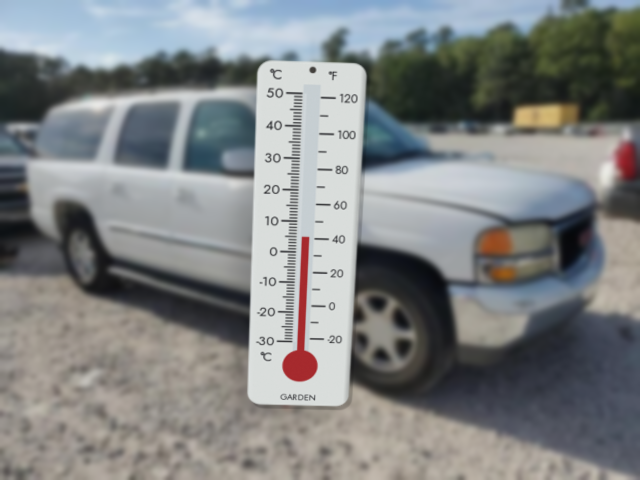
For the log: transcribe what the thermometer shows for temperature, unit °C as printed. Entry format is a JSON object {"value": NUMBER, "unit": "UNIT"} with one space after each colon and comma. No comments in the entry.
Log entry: {"value": 5, "unit": "°C"}
